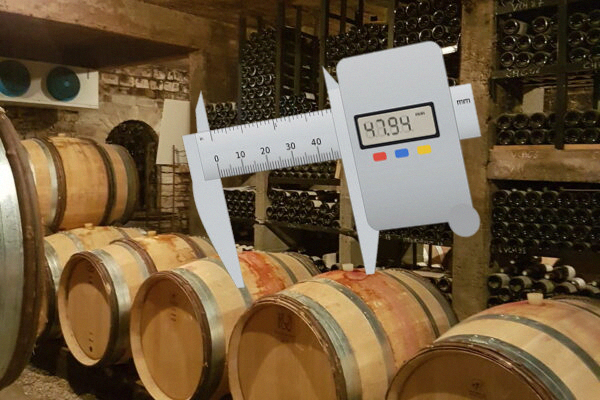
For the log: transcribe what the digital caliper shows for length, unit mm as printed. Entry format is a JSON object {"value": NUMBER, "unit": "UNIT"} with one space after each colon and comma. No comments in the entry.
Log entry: {"value": 47.94, "unit": "mm"}
